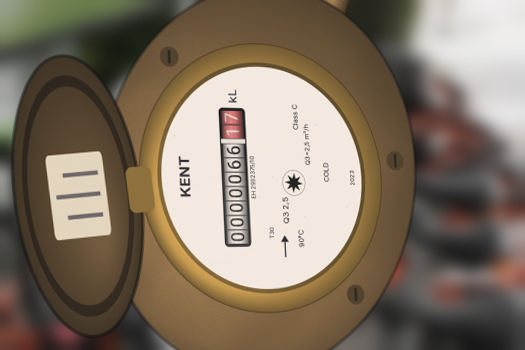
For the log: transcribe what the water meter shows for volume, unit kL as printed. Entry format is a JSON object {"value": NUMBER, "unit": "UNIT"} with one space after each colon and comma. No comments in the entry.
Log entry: {"value": 66.17, "unit": "kL"}
